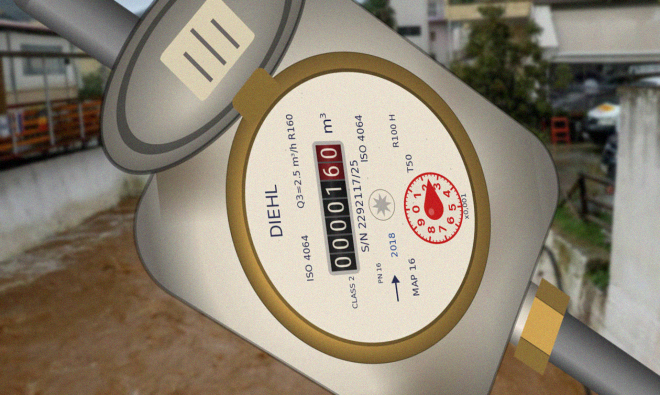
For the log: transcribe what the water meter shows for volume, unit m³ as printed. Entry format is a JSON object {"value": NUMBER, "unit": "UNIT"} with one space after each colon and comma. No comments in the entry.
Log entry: {"value": 1.602, "unit": "m³"}
